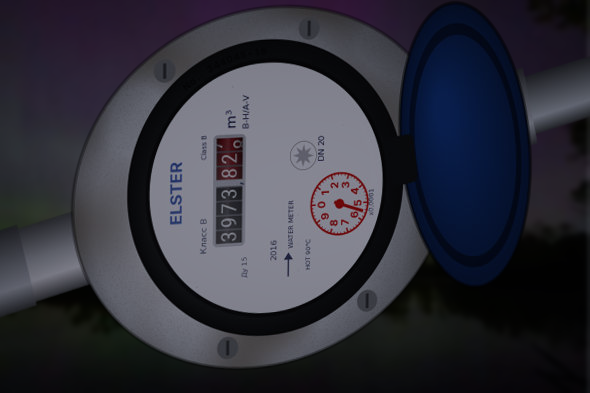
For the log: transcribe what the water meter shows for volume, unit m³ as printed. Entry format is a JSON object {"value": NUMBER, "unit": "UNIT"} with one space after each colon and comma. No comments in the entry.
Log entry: {"value": 3973.8275, "unit": "m³"}
